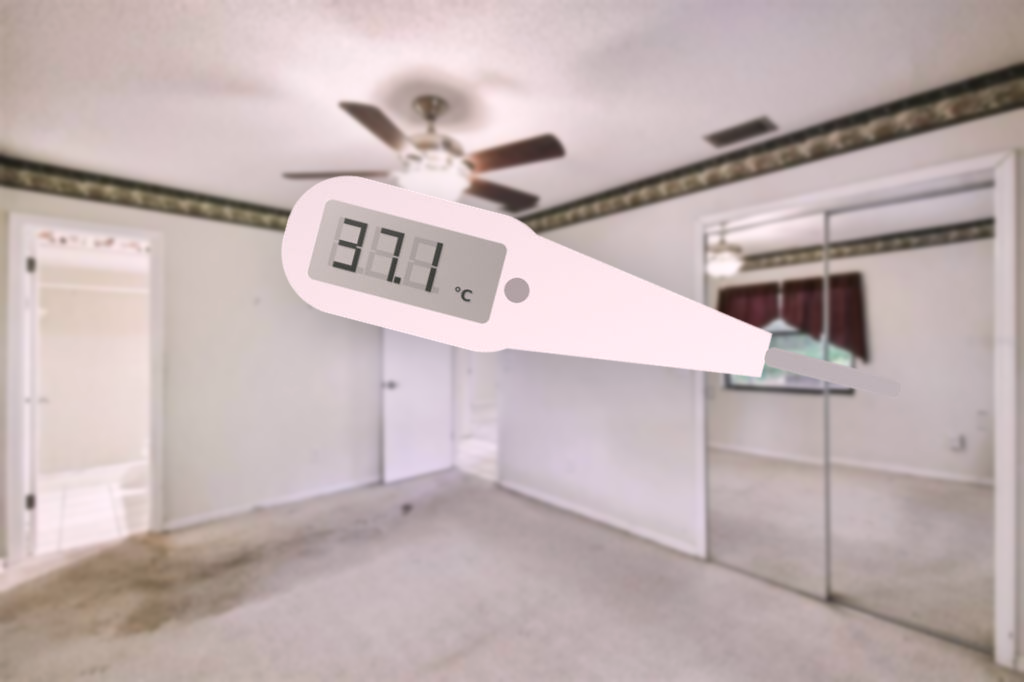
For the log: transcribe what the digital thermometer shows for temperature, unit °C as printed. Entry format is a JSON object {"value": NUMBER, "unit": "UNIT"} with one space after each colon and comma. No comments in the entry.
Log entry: {"value": 37.1, "unit": "°C"}
